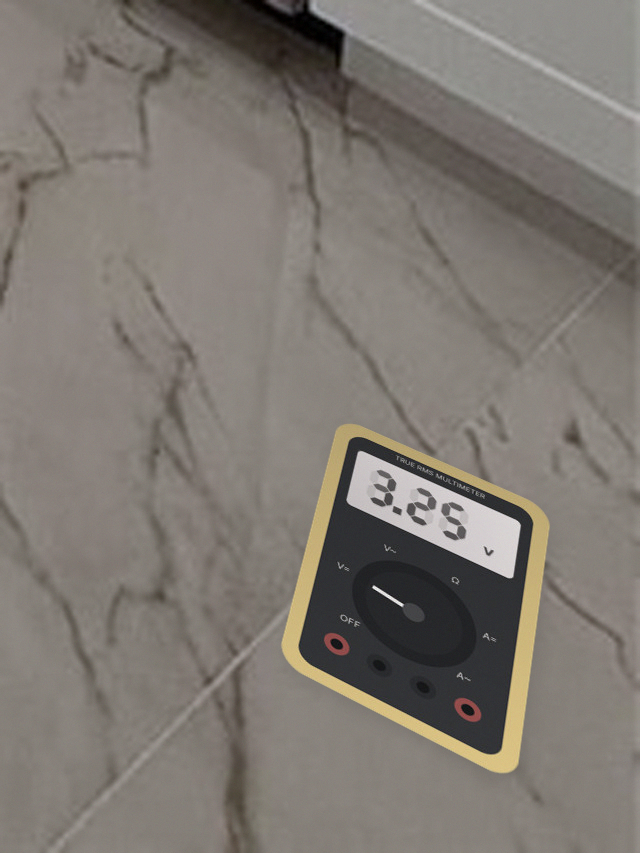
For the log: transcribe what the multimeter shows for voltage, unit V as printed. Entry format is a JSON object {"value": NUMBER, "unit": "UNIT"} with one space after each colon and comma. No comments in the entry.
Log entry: {"value": 3.25, "unit": "V"}
